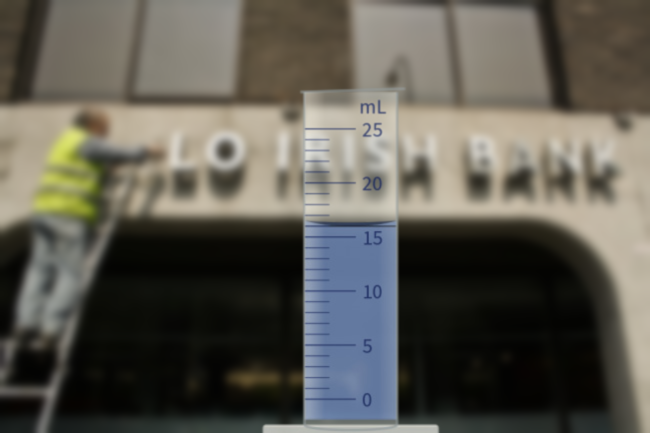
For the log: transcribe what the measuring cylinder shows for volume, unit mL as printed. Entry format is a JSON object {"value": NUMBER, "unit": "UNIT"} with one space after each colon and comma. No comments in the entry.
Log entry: {"value": 16, "unit": "mL"}
